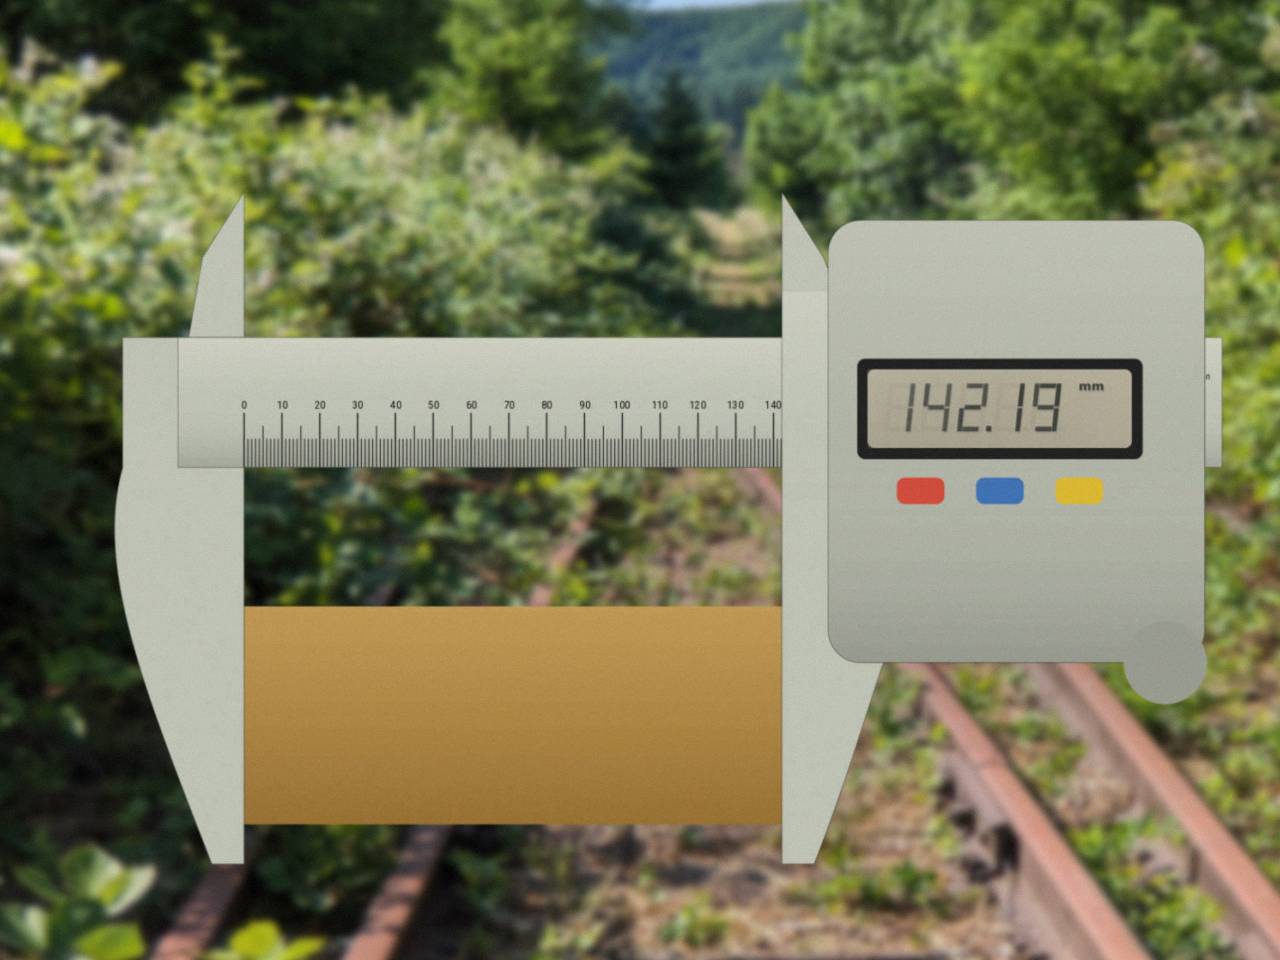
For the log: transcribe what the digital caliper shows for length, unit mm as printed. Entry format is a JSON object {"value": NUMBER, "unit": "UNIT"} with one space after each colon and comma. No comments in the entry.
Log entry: {"value": 142.19, "unit": "mm"}
